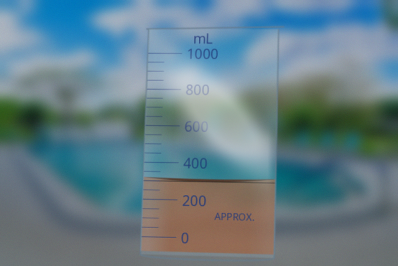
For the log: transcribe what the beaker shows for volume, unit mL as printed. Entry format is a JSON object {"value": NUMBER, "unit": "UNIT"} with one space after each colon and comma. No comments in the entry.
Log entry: {"value": 300, "unit": "mL"}
